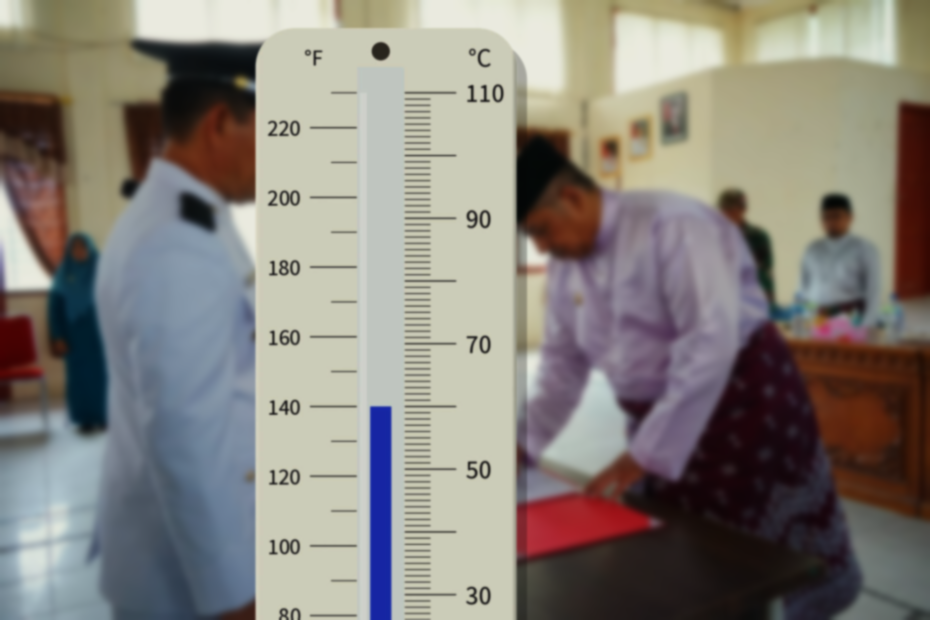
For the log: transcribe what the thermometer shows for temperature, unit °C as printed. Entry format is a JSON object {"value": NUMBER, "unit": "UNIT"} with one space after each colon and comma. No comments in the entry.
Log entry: {"value": 60, "unit": "°C"}
